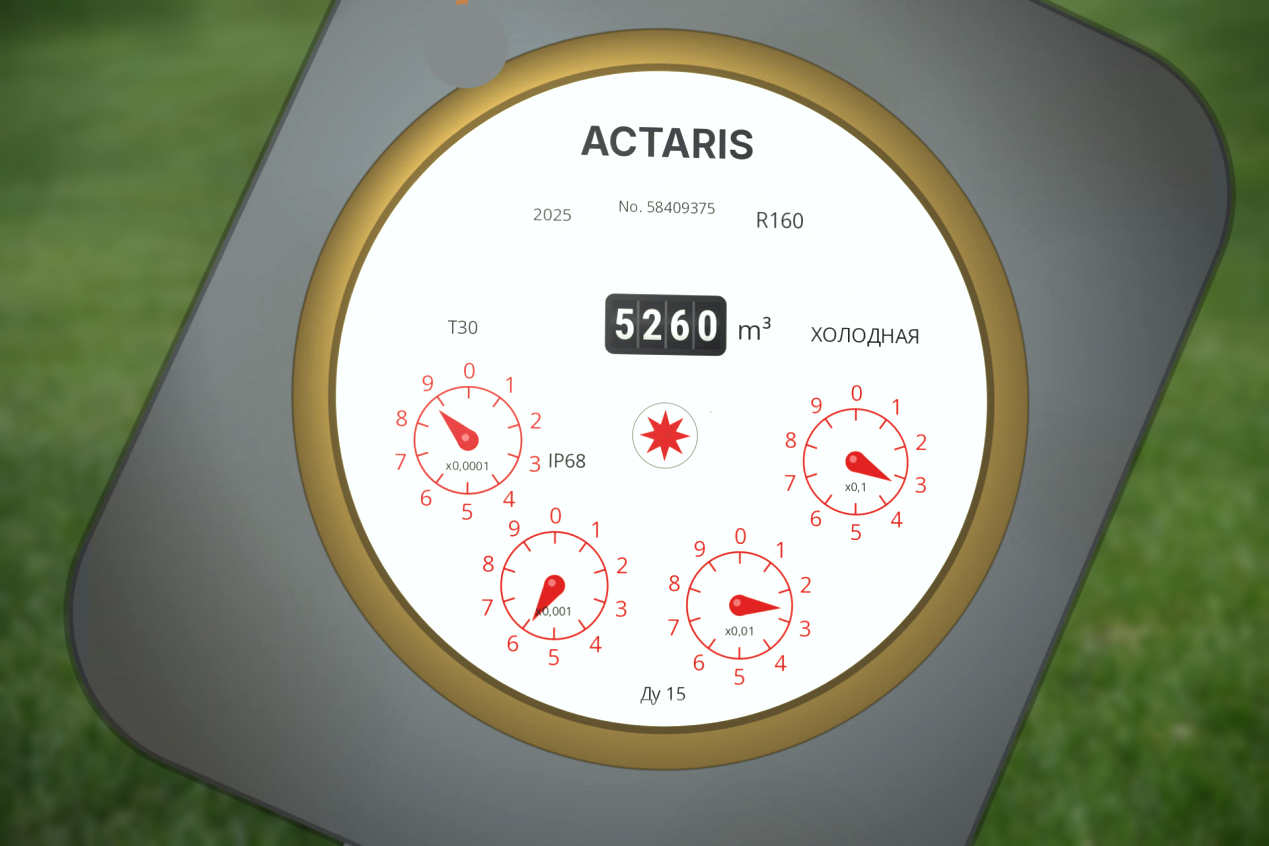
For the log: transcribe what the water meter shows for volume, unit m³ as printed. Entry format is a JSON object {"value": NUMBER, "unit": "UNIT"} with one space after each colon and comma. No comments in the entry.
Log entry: {"value": 5260.3258, "unit": "m³"}
